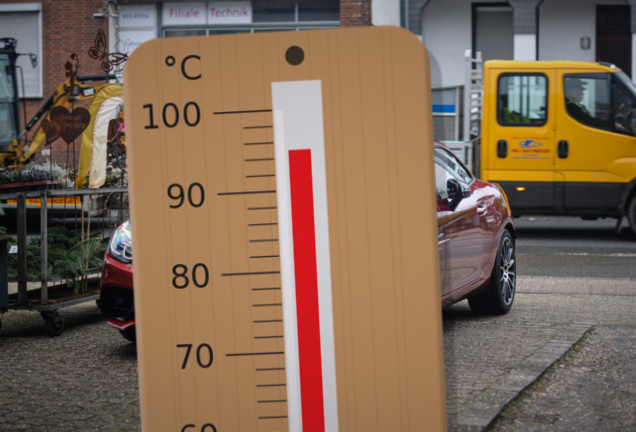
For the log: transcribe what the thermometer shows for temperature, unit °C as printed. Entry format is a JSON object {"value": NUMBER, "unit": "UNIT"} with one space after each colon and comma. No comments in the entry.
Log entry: {"value": 95, "unit": "°C"}
